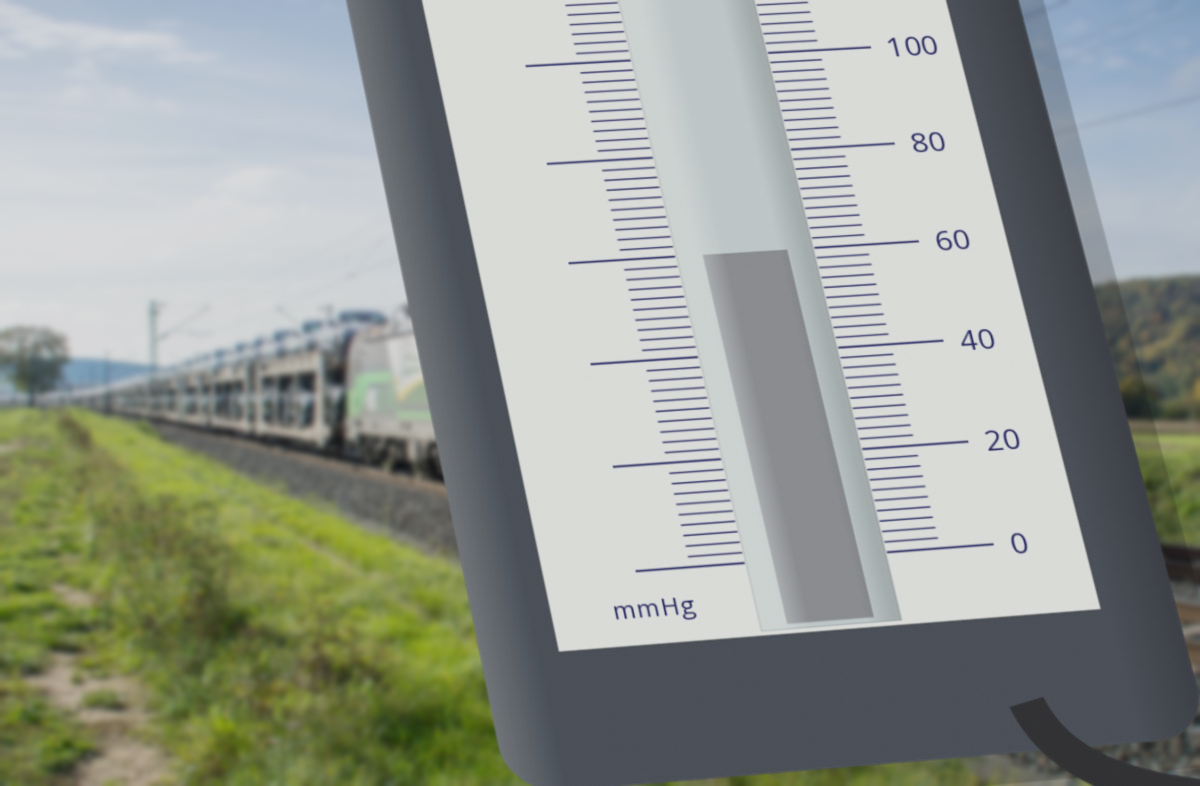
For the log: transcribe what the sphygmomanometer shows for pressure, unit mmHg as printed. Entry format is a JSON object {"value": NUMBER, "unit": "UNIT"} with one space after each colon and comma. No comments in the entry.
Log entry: {"value": 60, "unit": "mmHg"}
